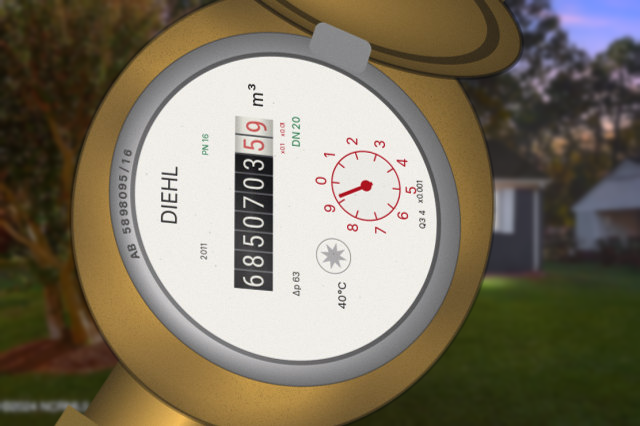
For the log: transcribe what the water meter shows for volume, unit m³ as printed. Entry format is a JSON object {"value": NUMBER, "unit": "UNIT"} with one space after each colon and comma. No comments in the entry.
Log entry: {"value": 6850703.589, "unit": "m³"}
